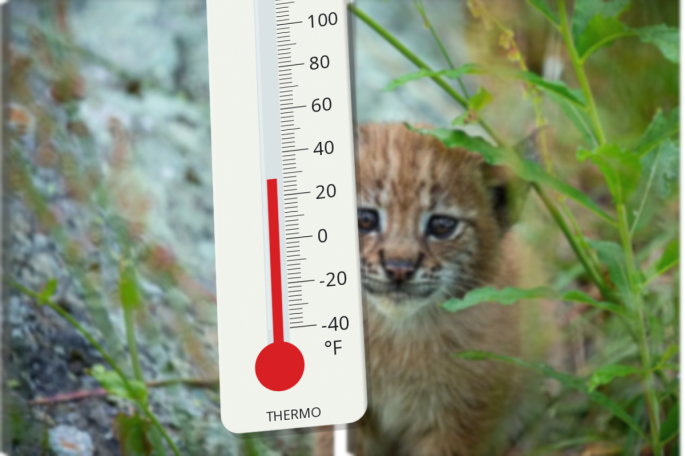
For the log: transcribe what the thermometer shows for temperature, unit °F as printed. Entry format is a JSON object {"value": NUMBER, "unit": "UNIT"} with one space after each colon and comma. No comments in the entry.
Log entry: {"value": 28, "unit": "°F"}
